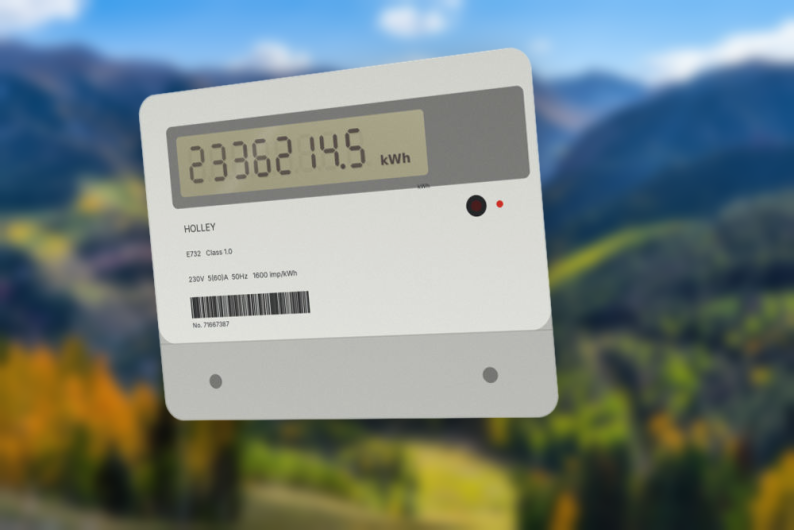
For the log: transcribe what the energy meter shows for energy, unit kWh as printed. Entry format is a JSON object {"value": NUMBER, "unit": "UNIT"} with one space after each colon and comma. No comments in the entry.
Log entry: {"value": 2336214.5, "unit": "kWh"}
